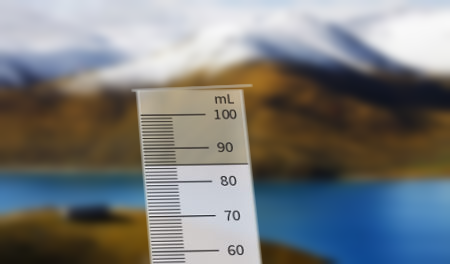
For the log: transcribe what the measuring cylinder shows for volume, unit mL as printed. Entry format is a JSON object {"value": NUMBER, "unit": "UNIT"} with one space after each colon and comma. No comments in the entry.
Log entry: {"value": 85, "unit": "mL"}
